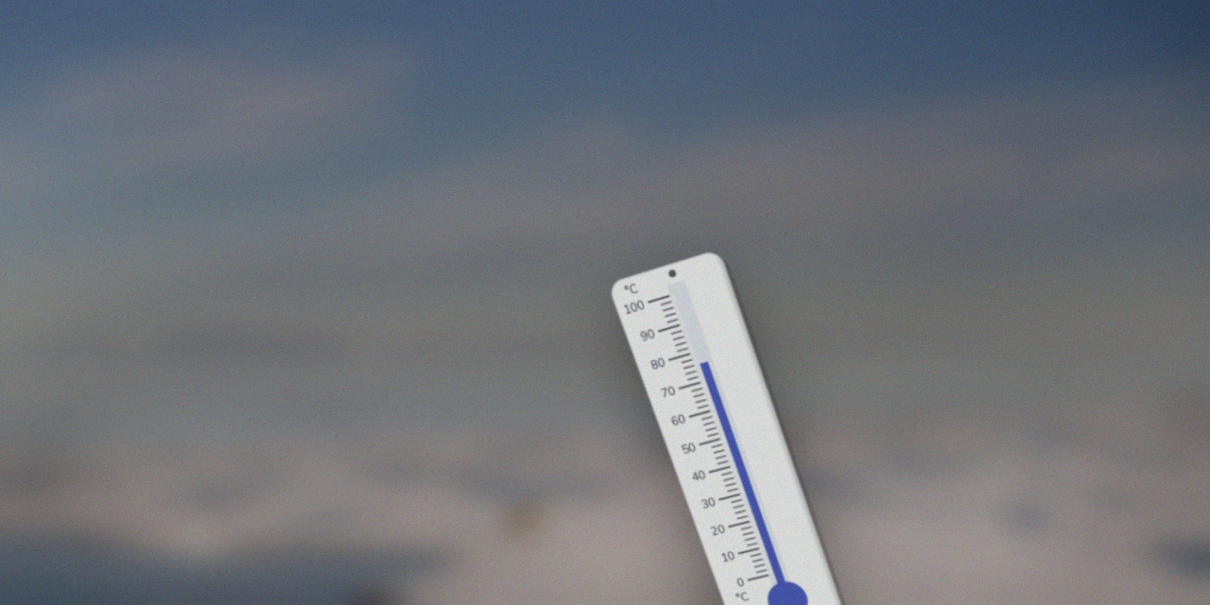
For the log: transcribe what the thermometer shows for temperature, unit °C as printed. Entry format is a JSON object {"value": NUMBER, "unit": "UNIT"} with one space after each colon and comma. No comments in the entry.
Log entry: {"value": 76, "unit": "°C"}
